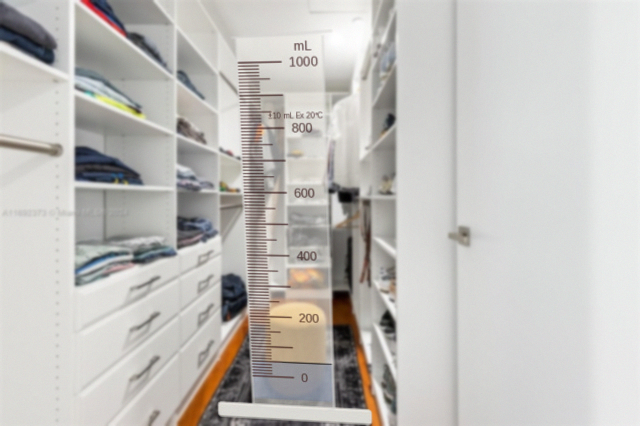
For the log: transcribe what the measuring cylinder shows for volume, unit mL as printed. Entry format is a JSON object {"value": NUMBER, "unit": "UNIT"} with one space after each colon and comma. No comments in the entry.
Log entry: {"value": 50, "unit": "mL"}
